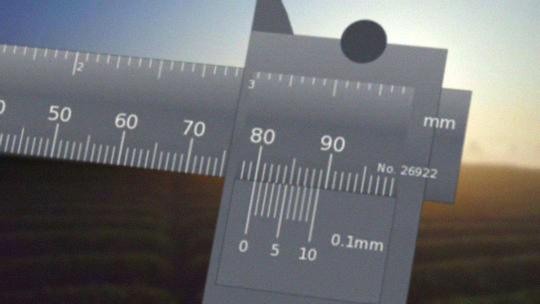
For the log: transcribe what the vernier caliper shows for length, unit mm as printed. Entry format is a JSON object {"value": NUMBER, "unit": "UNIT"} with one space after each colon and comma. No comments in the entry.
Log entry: {"value": 80.0, "unit": "mm"}
